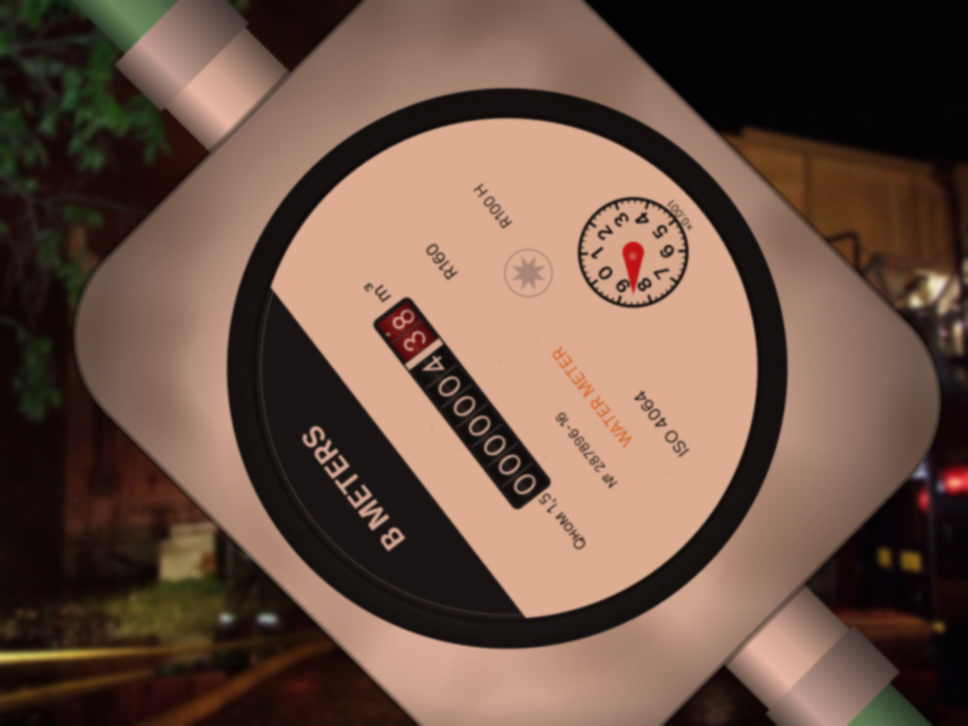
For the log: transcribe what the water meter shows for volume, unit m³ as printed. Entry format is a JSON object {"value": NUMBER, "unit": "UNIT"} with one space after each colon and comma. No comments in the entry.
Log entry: {"value": 4.378, "unit": "m³"}
